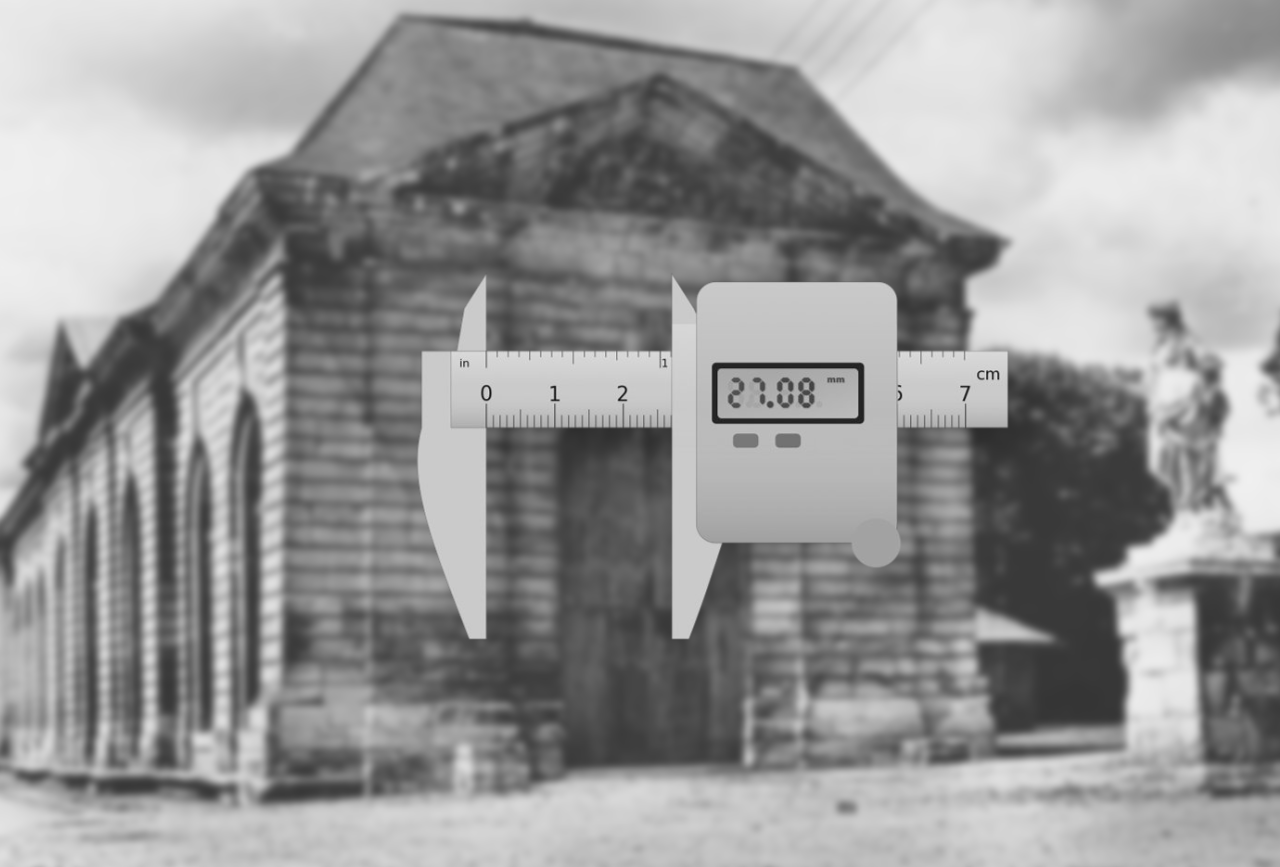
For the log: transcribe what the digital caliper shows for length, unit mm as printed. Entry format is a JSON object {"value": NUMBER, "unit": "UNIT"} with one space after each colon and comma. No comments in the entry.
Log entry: {"value": 27.08, "unit": "mm"}
